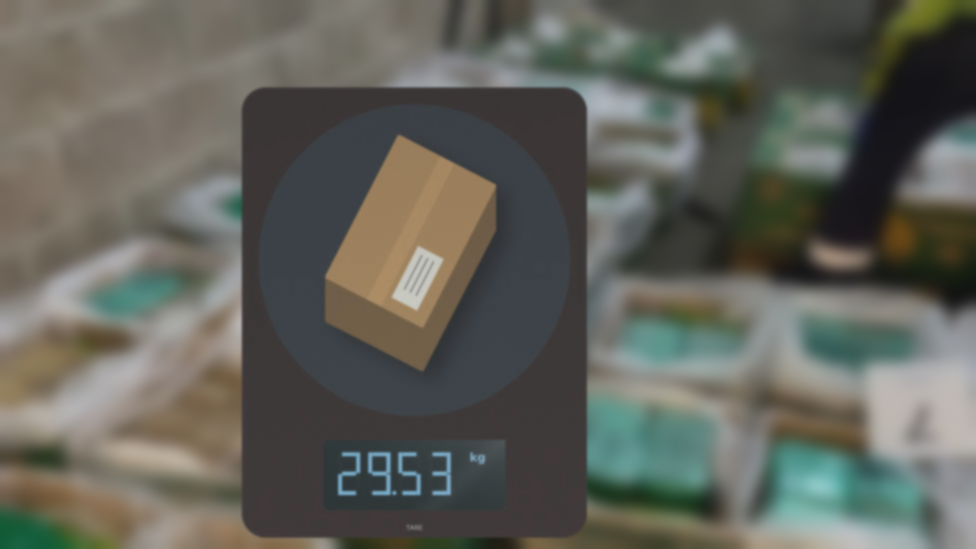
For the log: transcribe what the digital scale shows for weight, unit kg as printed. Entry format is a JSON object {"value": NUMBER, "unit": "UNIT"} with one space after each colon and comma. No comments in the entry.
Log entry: {"value": 29.53, "unit": "kg"}
